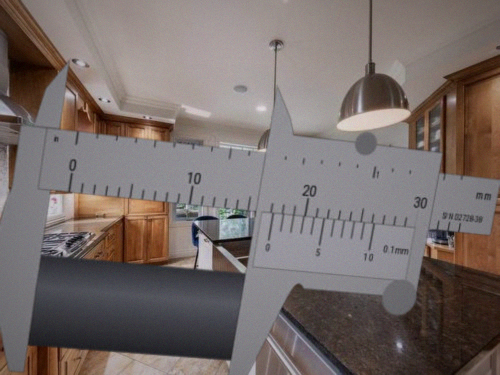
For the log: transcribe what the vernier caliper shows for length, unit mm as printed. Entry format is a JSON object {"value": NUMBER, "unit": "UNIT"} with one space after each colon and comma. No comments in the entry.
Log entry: {"value": 17.2, "unit": "mm"}
